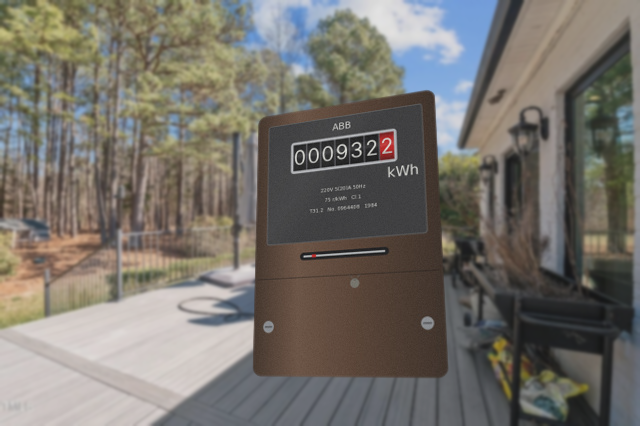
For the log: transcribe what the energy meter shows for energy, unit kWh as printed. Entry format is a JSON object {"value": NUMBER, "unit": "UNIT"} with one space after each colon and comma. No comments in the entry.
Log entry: {"value": 932.2, "unit": "kWh"}
